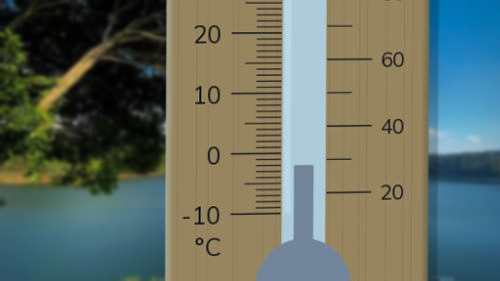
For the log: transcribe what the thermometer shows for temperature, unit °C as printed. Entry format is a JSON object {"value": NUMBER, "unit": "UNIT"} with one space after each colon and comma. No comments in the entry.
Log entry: {"value": -2, "unit": "°C"}
